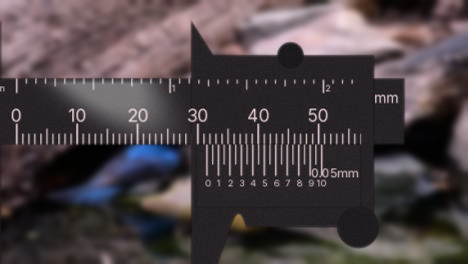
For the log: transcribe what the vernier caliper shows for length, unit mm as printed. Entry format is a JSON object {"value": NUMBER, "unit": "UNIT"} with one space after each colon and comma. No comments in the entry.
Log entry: {"value": 31.5, "unit": "mm"}
